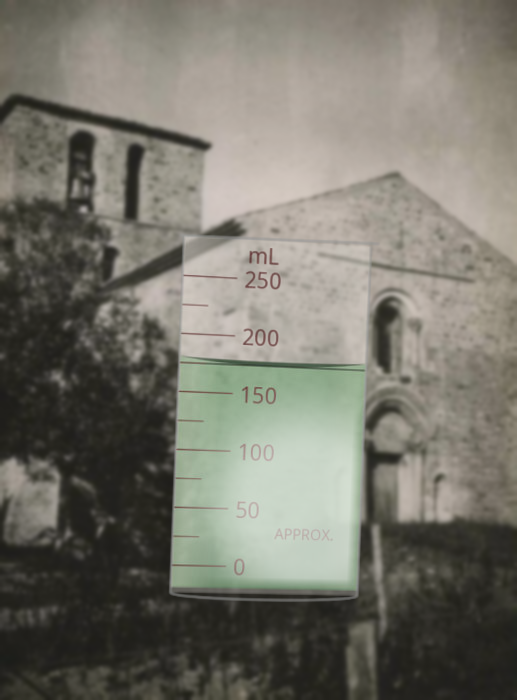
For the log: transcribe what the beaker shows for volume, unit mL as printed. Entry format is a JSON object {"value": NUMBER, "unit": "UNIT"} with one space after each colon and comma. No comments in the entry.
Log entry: {"value": 175, "unit": "mL"}
